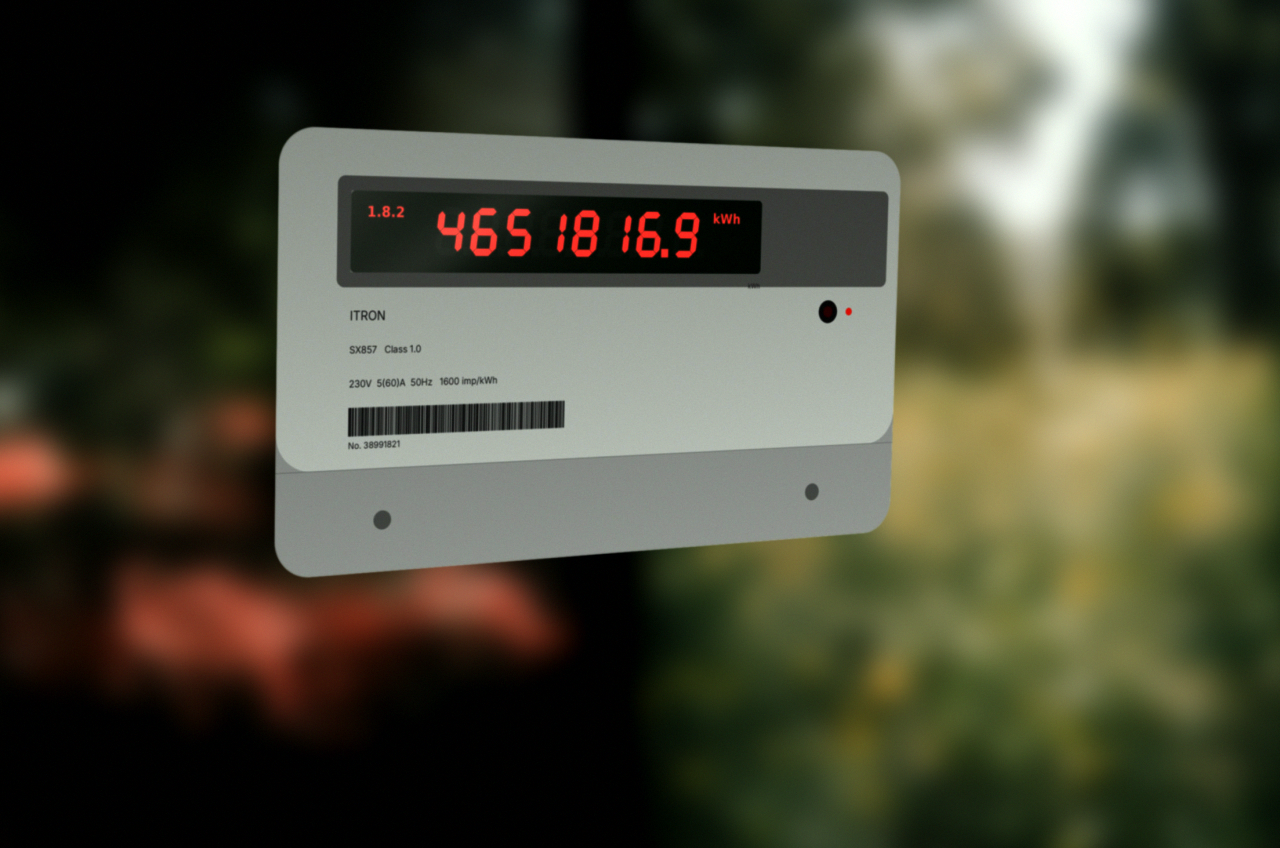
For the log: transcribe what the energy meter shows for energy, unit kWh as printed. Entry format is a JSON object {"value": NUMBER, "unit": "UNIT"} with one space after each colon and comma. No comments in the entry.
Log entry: {"value": 4651816.9, "unit": "kWh"}
